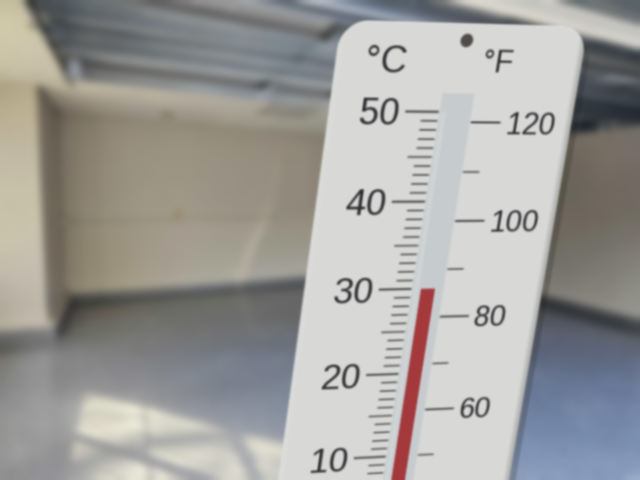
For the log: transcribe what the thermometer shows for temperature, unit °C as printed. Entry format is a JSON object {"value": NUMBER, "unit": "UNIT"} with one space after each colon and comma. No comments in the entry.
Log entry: {"value": 30, "unit": "°C"}
